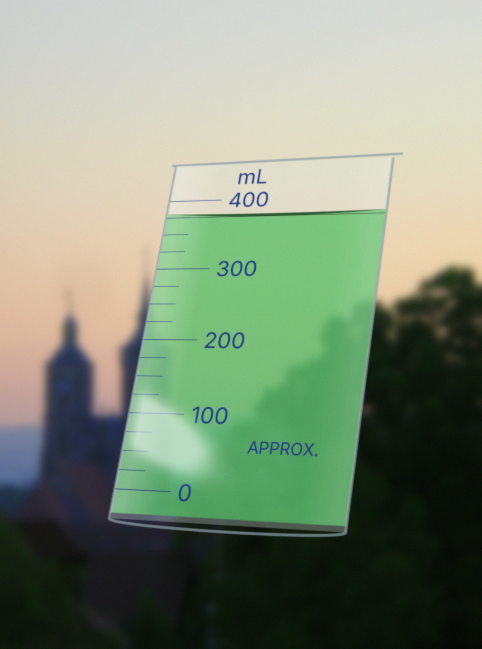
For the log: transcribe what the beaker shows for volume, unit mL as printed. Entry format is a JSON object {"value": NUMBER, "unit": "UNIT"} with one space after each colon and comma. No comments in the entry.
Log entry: {"value": 375, "unit": "mL"}
